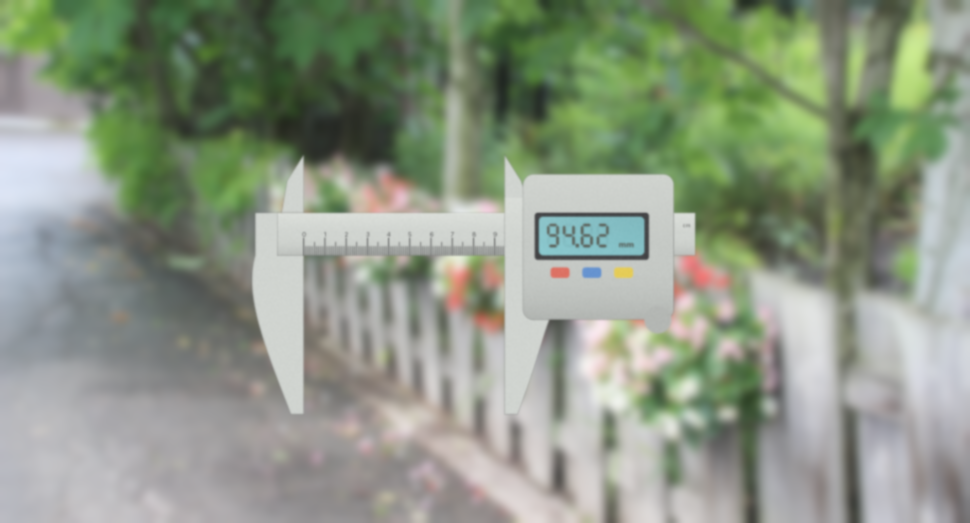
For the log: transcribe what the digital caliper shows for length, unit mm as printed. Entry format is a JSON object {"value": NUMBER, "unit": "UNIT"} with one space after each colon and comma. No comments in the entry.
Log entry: {"value": 94.62, "unit": "mm"}
